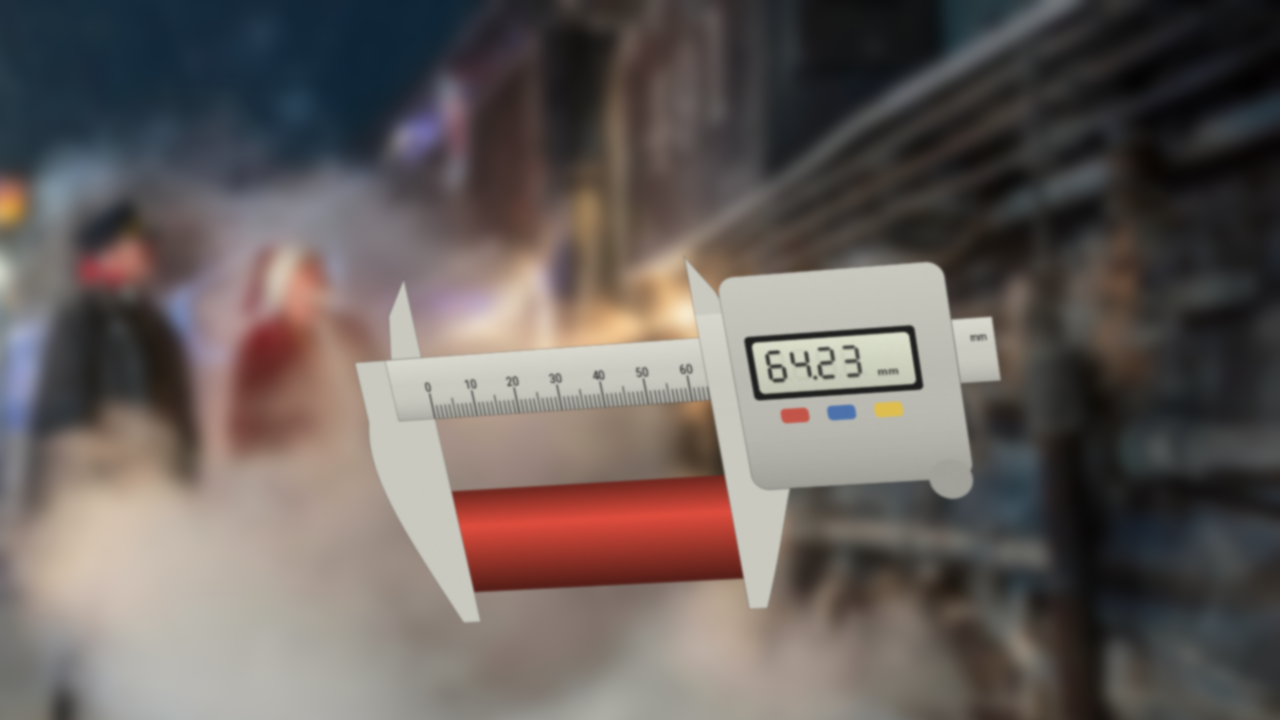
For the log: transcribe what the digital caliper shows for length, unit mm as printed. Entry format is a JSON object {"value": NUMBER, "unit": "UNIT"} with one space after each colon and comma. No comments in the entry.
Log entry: {"value": 64.23, "unit": "mm"}
